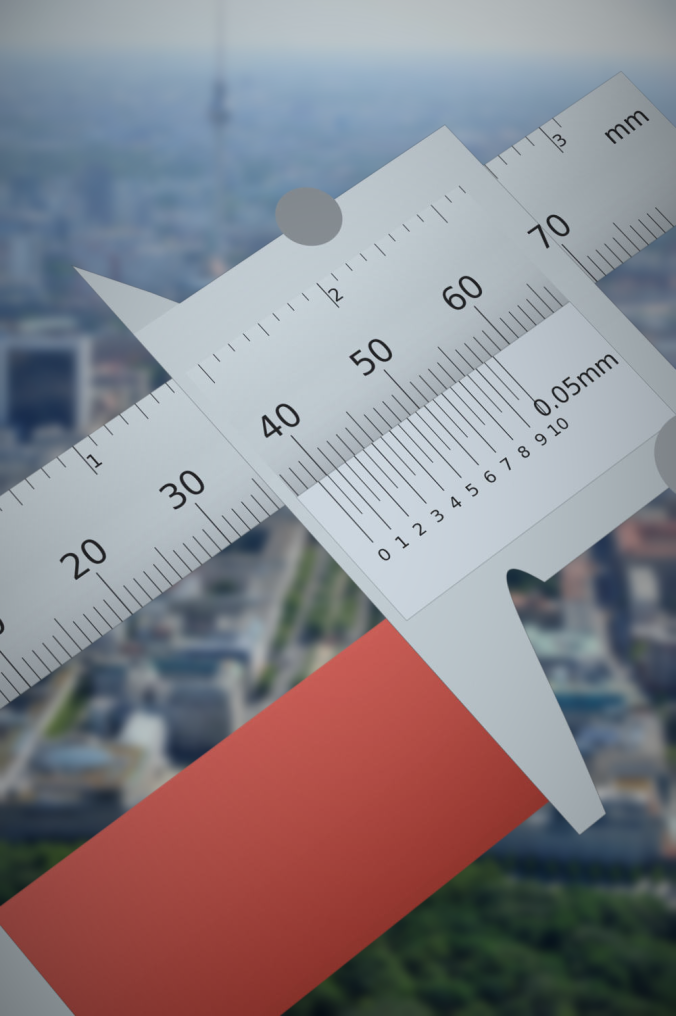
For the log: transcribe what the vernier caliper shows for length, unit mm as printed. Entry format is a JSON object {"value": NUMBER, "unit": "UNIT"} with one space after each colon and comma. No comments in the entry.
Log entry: {"value": 39.1, "unit": "mm"}
